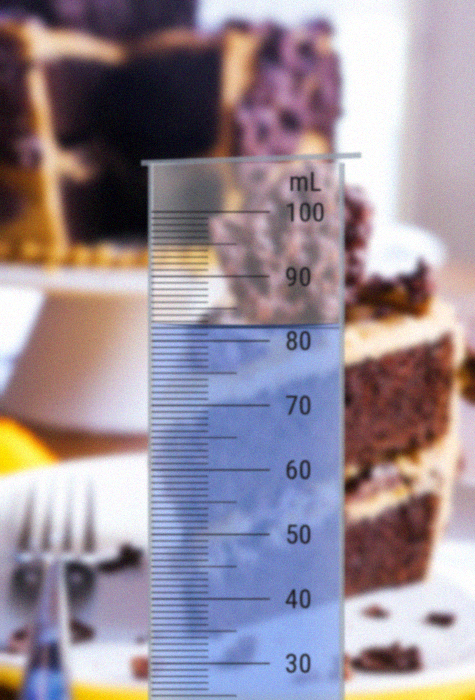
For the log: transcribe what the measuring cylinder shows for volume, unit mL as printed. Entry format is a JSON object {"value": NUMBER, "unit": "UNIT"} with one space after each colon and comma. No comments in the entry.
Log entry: {"value": 82, "unit": "mL"}
